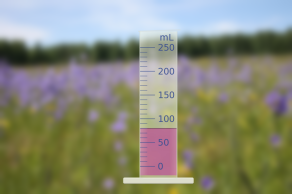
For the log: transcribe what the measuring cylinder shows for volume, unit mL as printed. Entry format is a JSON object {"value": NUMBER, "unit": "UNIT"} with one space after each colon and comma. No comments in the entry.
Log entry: {"value": 80, "unit": "mL"}
